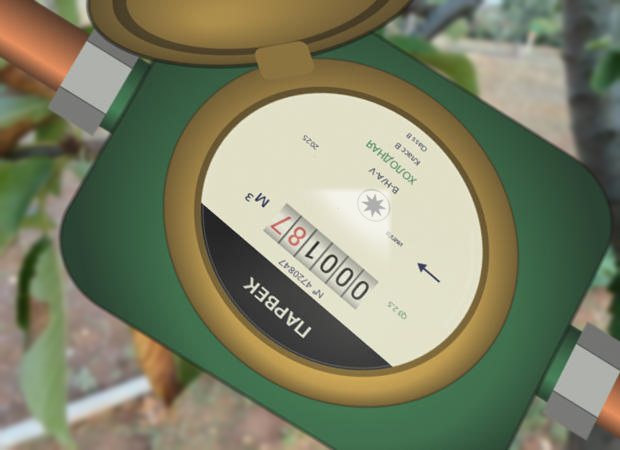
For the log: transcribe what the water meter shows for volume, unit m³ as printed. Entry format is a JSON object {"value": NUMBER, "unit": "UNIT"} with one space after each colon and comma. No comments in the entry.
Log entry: {"value": 1.87, "unit": "m³"}
